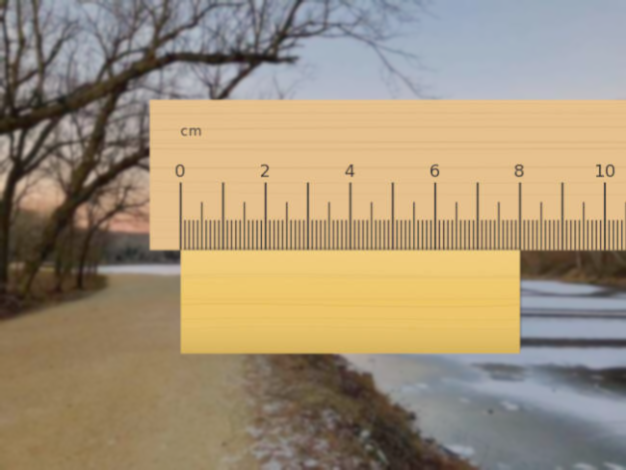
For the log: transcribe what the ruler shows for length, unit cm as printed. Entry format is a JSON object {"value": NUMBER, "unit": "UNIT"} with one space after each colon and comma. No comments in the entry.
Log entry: {"value": 8, "unit": "cm"}
